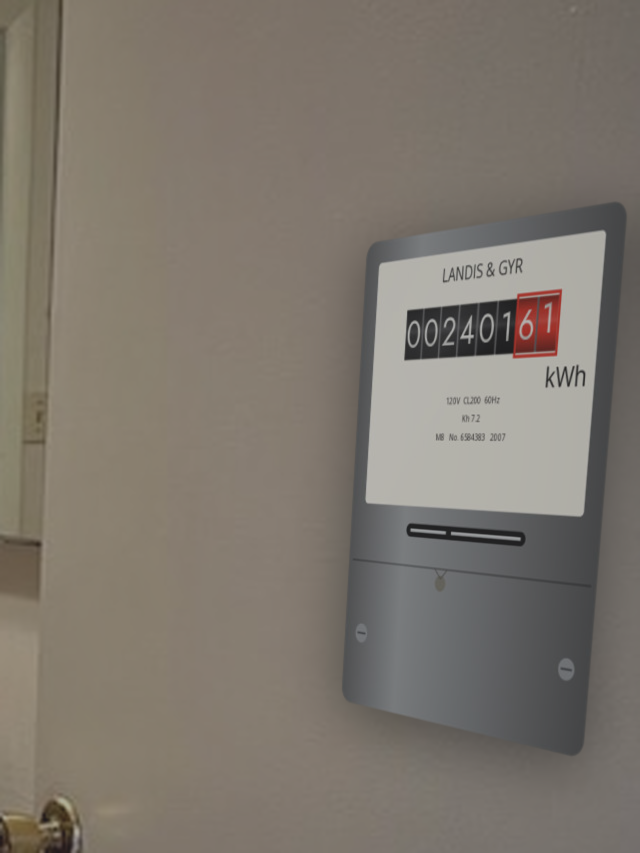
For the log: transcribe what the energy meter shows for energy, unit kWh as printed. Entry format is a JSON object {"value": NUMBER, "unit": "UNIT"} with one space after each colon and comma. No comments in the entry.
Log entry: {"value": 2401.61, "unit": "kWh"}
